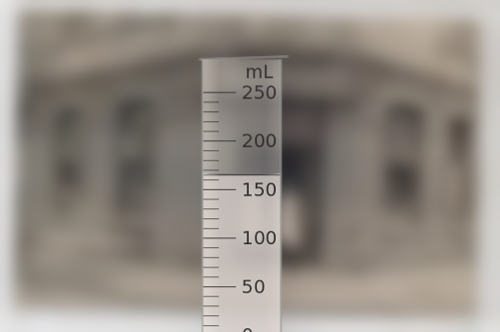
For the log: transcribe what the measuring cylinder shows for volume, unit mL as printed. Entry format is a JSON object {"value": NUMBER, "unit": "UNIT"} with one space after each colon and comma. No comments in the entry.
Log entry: {"value": 165, "unit": "mL"}
